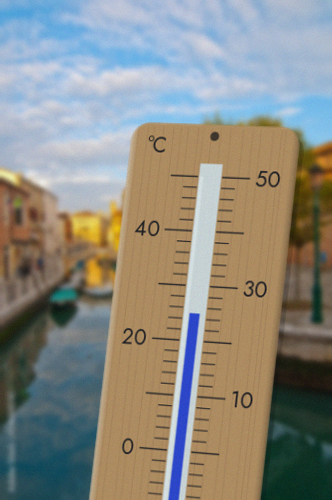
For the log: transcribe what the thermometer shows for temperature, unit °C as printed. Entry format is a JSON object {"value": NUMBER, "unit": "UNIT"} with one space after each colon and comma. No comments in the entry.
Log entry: {"value": 25, "unit": "°C"}
